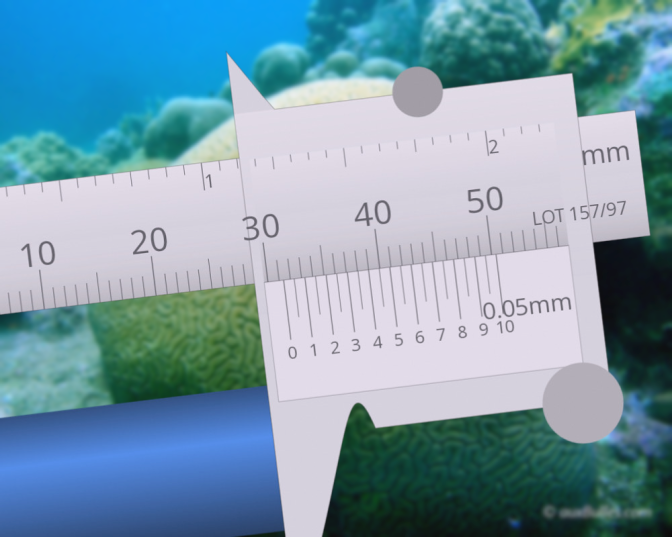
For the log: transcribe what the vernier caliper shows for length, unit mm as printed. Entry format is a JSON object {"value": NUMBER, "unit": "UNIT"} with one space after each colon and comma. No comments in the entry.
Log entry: {"value": 31.4, "unit": "mm"}
